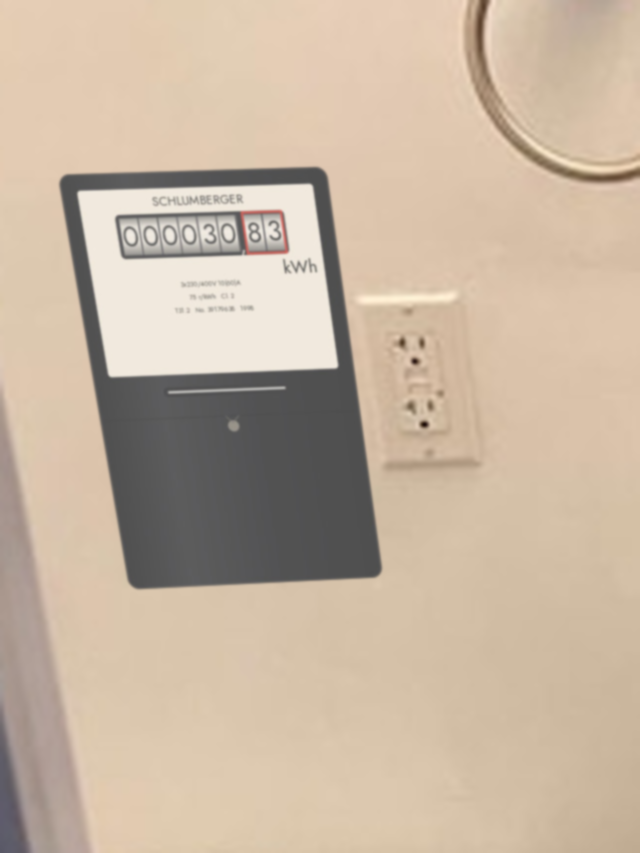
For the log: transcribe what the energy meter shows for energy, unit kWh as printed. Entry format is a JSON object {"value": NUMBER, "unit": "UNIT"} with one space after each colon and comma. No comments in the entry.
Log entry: {"value": 30.83, "unit": "kWh"}
